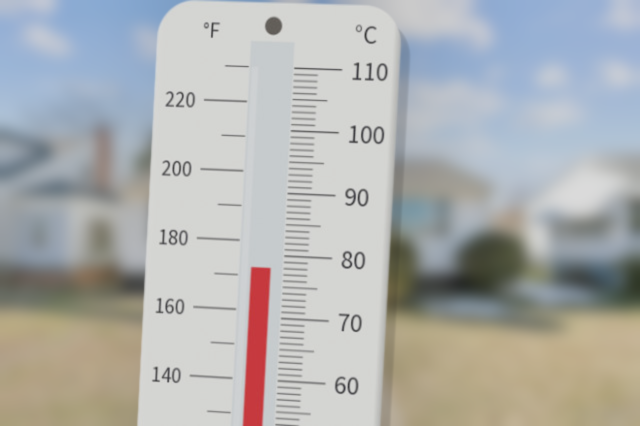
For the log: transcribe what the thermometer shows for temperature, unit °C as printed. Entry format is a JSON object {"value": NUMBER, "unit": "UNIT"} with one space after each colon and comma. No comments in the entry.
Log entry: {"value": 78, "unit": "°C"}
